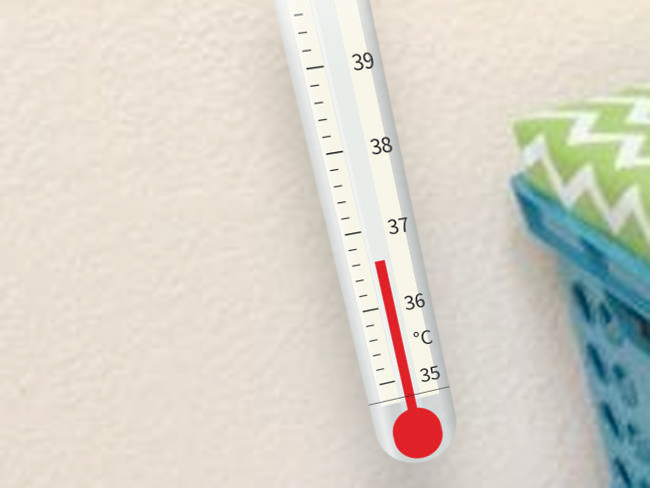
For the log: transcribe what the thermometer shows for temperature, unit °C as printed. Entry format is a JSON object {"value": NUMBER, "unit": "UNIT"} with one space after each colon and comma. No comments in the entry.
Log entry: {"value": 36.6, "unit": "°C"}
